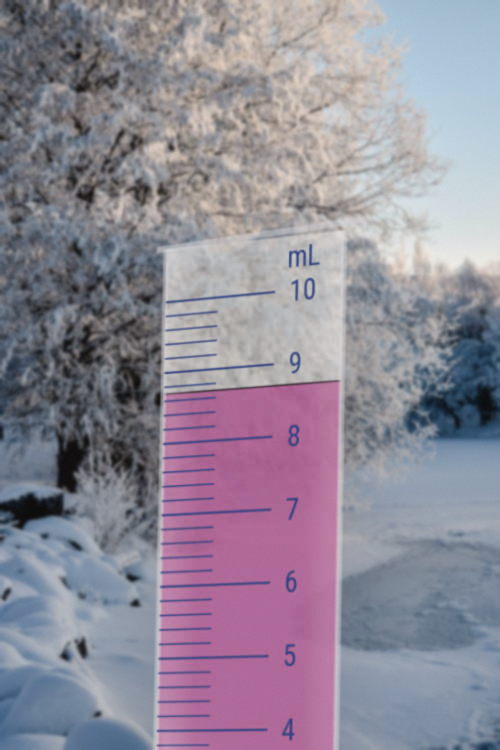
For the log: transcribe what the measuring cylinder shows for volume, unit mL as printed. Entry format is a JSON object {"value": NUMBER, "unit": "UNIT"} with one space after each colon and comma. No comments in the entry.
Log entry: {"value": 8.7, "unit": "mL"}
